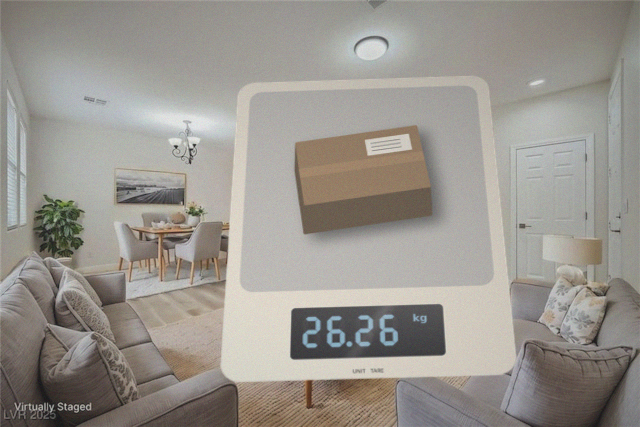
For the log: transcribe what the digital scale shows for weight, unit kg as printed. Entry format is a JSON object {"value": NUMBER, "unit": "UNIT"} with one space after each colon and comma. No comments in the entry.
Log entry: {"value": 26.26, "unit": "kg"}
